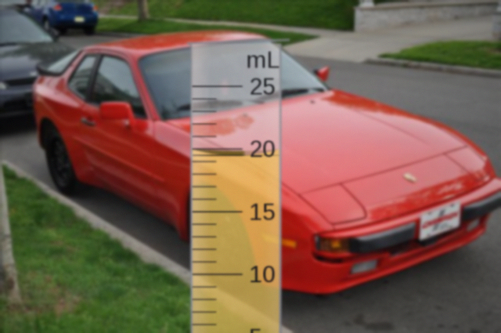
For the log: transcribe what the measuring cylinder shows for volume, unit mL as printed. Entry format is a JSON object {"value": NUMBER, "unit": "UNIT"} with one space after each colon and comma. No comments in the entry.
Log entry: {"value": 19.5, "unit": "mL"}
